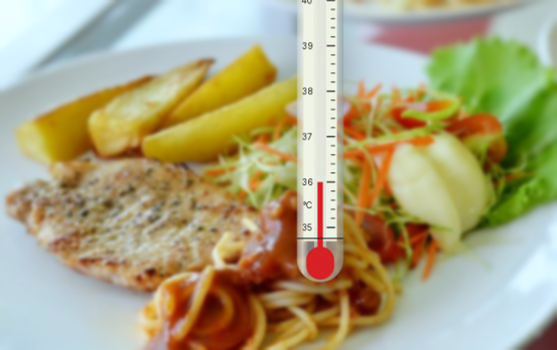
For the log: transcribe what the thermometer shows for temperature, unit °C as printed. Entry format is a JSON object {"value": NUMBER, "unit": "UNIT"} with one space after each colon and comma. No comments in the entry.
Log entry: {"value": 36, "unit": "°C"}
